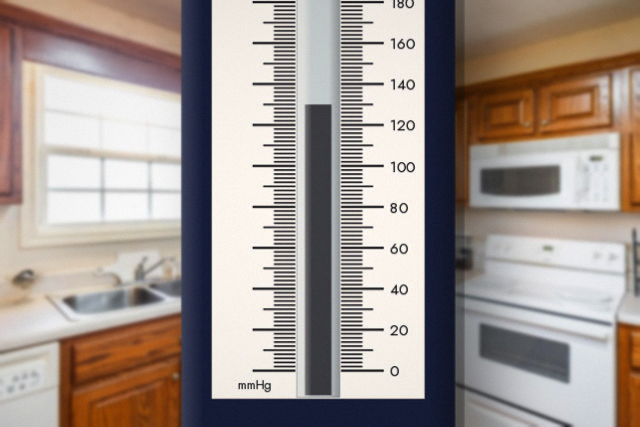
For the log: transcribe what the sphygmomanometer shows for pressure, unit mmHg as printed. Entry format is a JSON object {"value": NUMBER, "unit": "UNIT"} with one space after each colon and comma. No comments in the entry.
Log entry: {"value": 130, "unit": "mmHg"}
